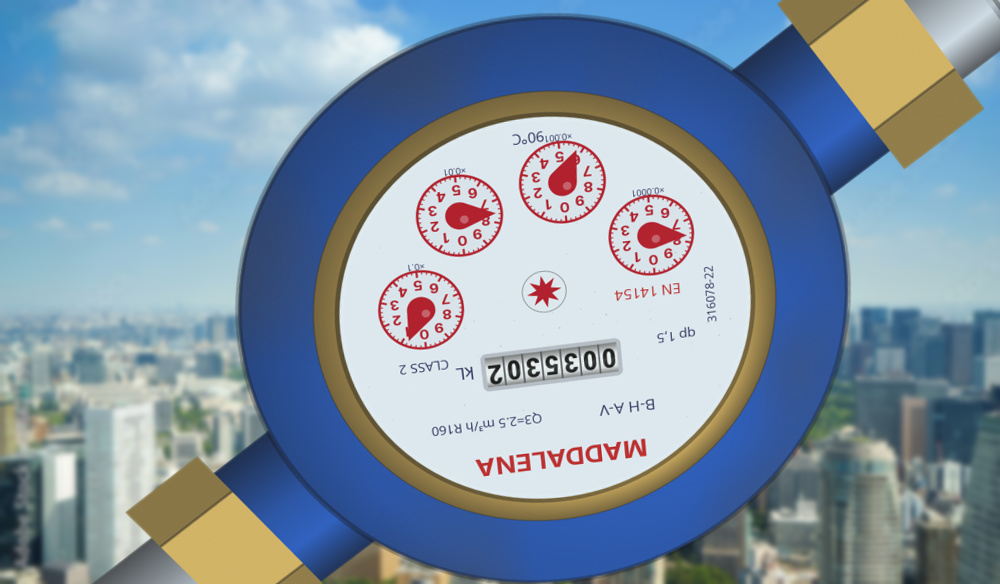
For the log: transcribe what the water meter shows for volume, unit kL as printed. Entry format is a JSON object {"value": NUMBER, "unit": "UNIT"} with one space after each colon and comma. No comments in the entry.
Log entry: {"value": 35302.0757, "unit": "kL"}
